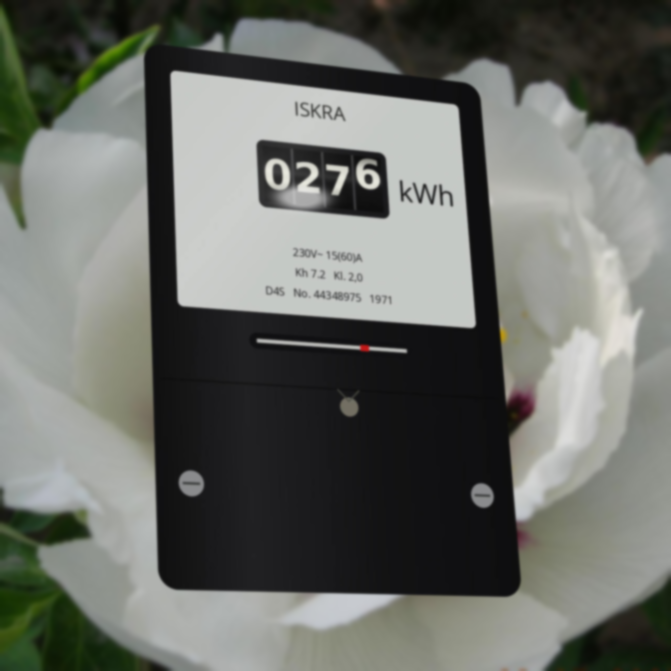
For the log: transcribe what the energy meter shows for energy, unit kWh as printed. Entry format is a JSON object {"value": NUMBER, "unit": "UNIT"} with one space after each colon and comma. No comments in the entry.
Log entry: {"value": 276, "unit": "kWh"}
